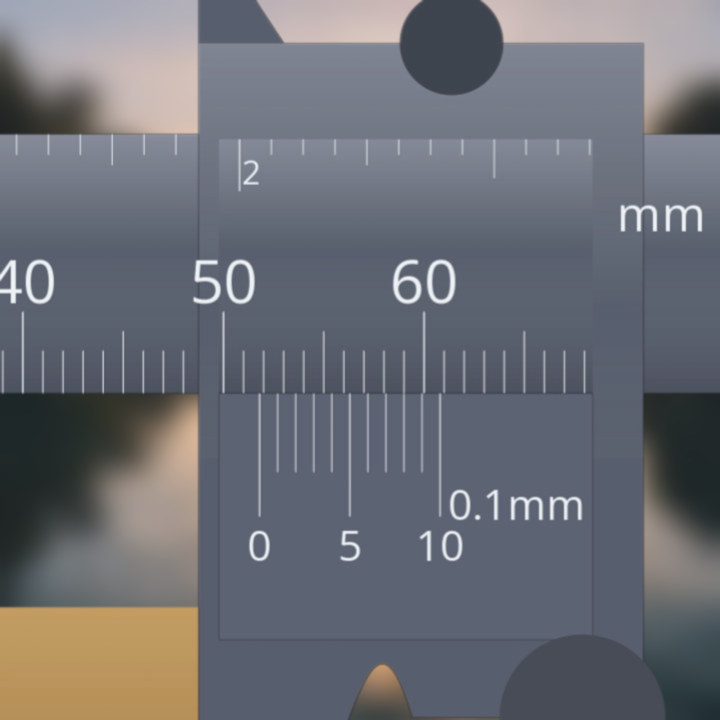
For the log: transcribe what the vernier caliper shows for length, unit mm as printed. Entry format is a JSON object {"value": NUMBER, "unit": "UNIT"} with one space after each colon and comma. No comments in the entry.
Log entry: {"value": 51.8, "unit": "mm"}
